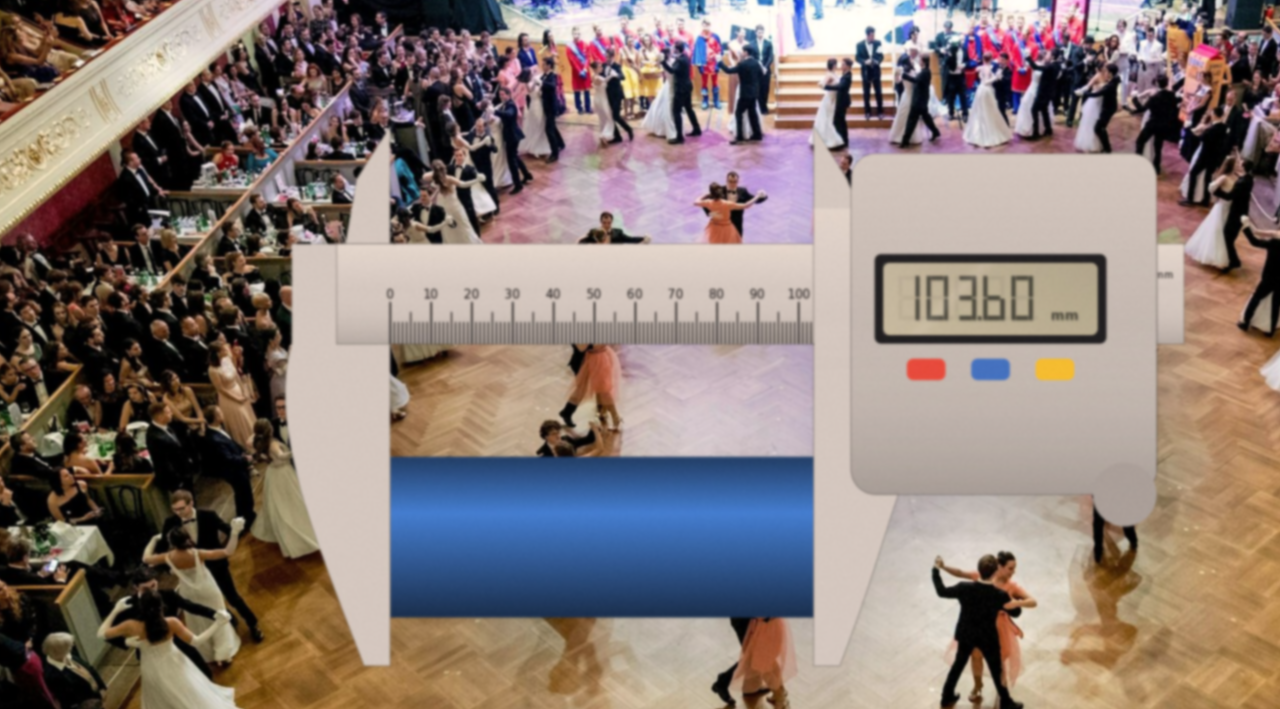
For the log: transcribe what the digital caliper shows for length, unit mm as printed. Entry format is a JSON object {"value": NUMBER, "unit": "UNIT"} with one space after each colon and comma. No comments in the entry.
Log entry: {"value": 103.60, "unit": "mm"}
